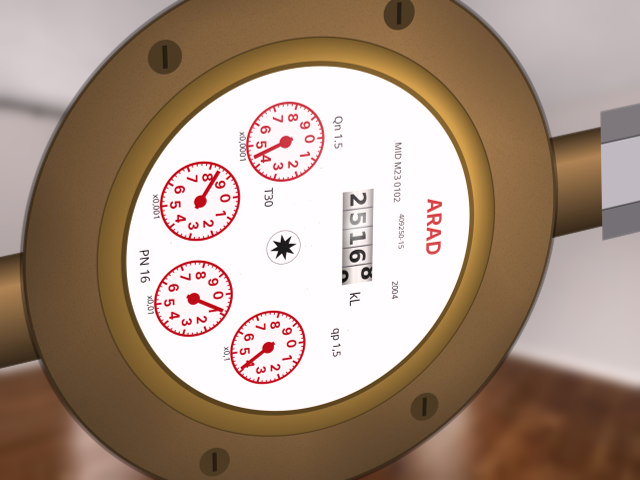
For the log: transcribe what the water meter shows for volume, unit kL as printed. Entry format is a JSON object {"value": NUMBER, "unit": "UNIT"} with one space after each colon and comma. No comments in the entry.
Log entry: {"value": 25168.4084, "unit": "kL"}
